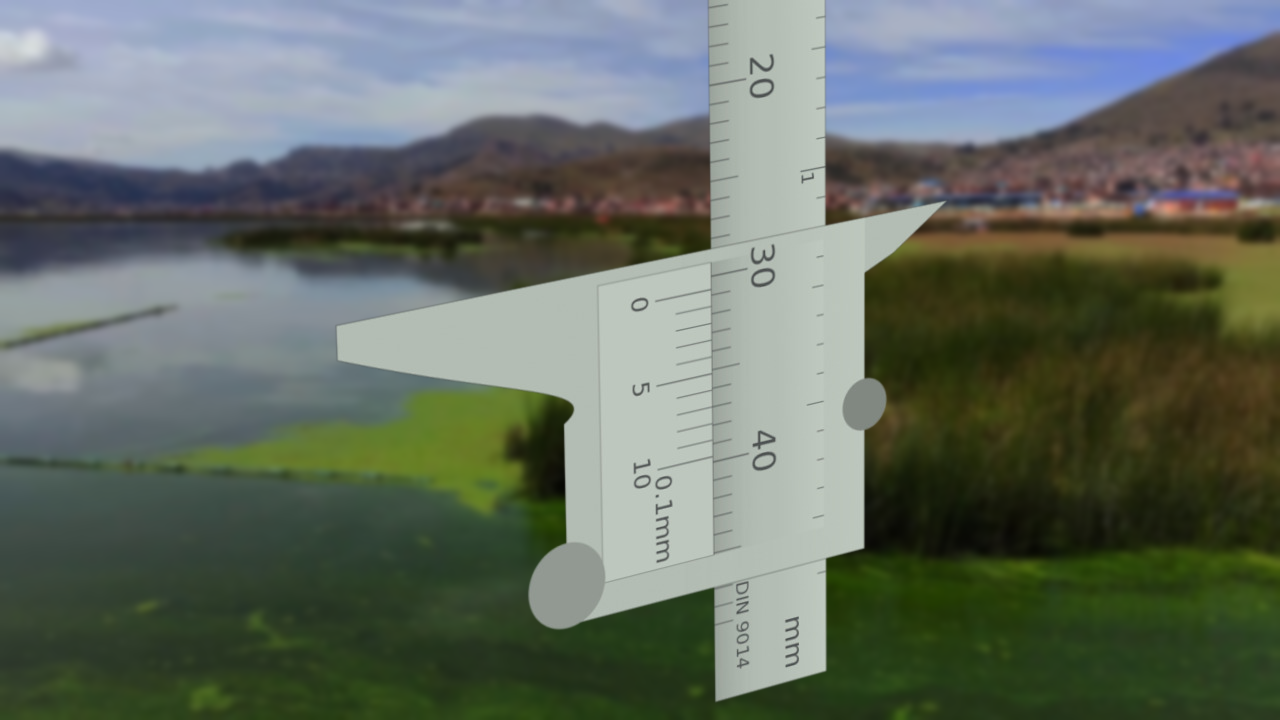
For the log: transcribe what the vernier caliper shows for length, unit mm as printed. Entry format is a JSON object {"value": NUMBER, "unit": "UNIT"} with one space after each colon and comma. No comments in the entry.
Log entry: {"value": 30.7, "unit": "mm"}
